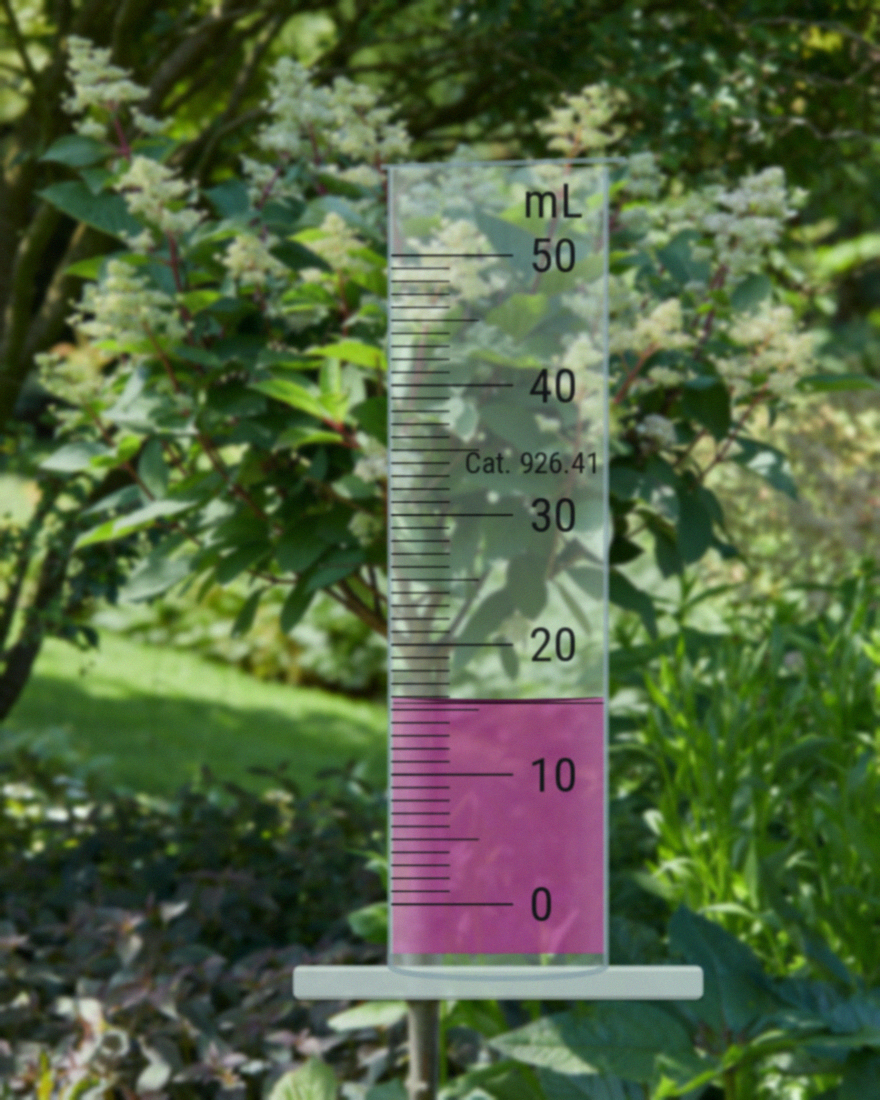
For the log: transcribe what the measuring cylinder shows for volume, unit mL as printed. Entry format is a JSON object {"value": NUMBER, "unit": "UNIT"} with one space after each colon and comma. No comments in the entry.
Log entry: {"value": 15.5, "unit": "mL"}
